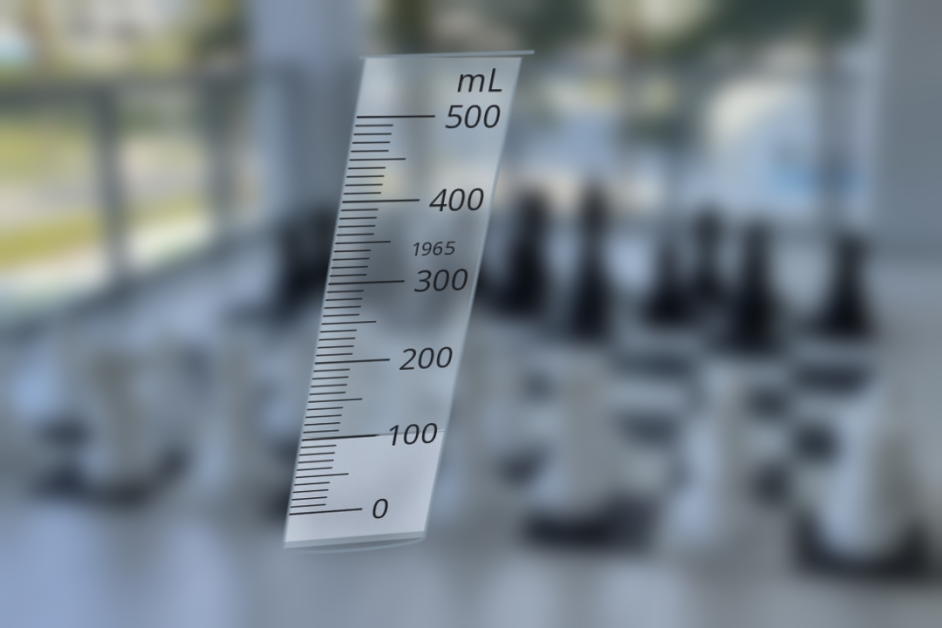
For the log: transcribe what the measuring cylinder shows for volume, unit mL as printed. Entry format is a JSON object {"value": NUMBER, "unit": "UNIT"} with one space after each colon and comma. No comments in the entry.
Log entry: {"value": 100, "unit": "mL"}
